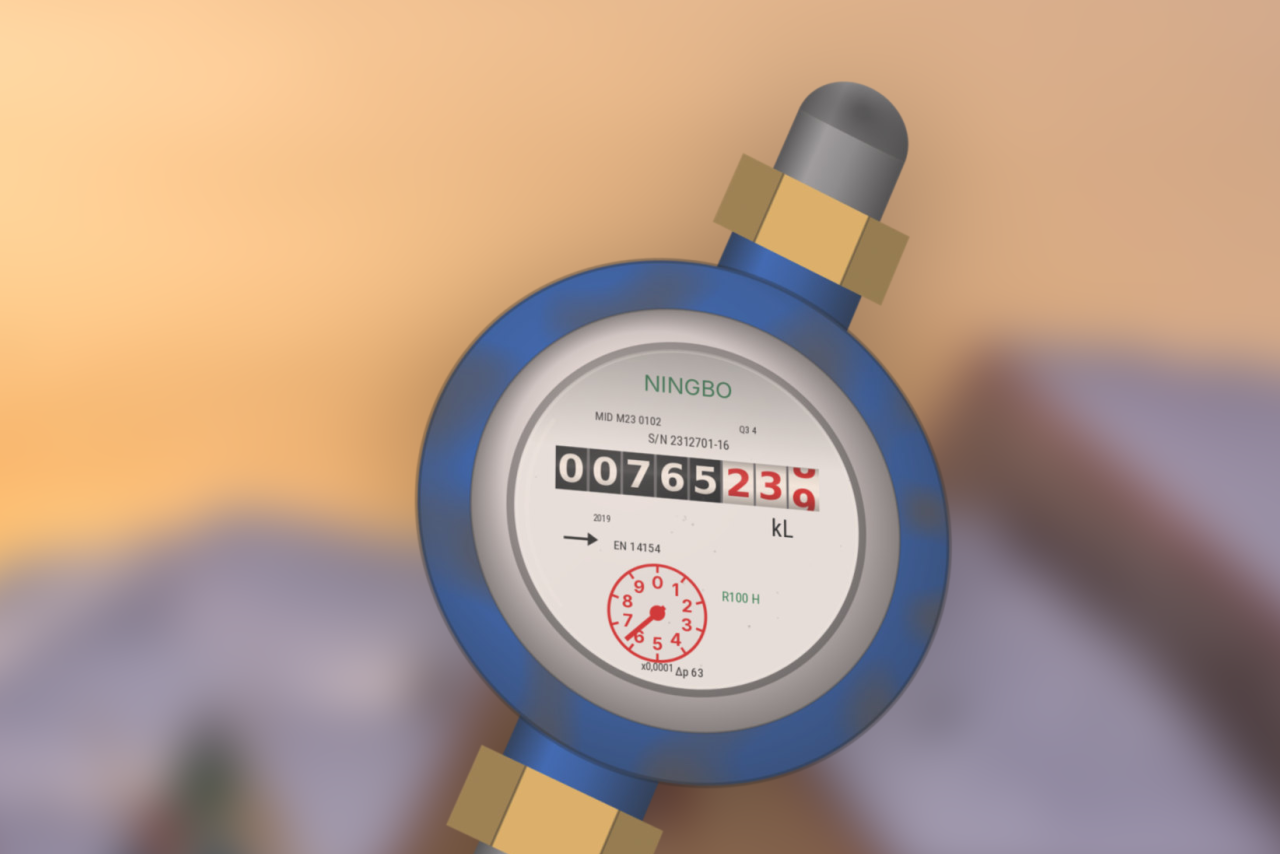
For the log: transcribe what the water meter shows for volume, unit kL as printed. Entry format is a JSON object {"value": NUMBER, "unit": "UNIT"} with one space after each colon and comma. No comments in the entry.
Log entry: {"value": 765.2386, "unit": "kL"}
